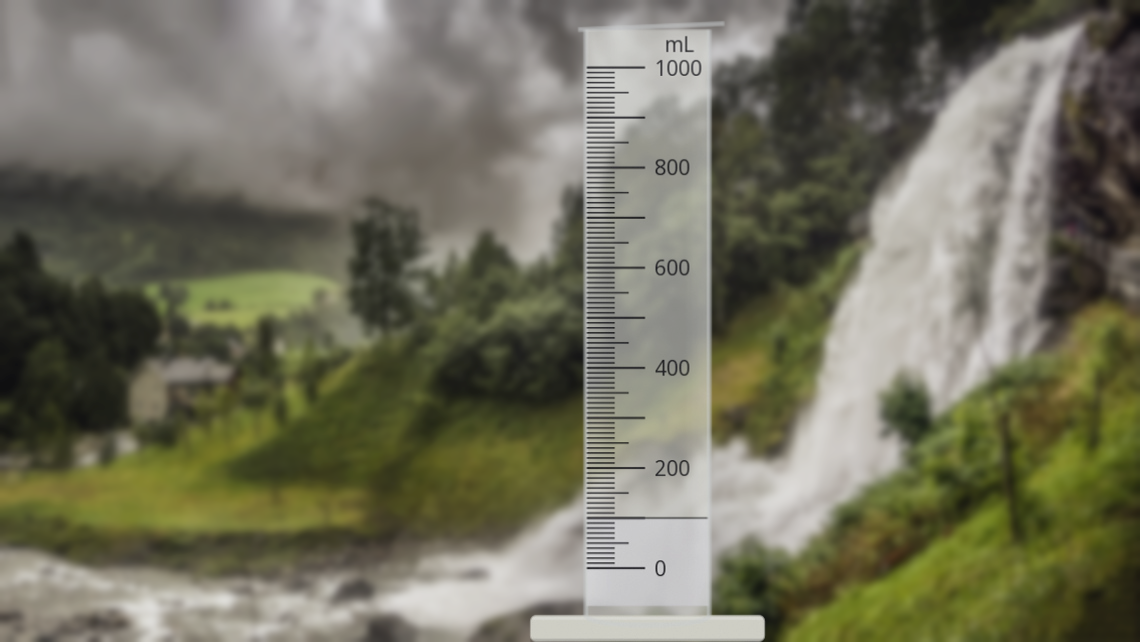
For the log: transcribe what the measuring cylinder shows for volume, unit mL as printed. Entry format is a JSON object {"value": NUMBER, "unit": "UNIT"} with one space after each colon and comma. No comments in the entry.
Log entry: {"value": 100, "unit": "mL"}
